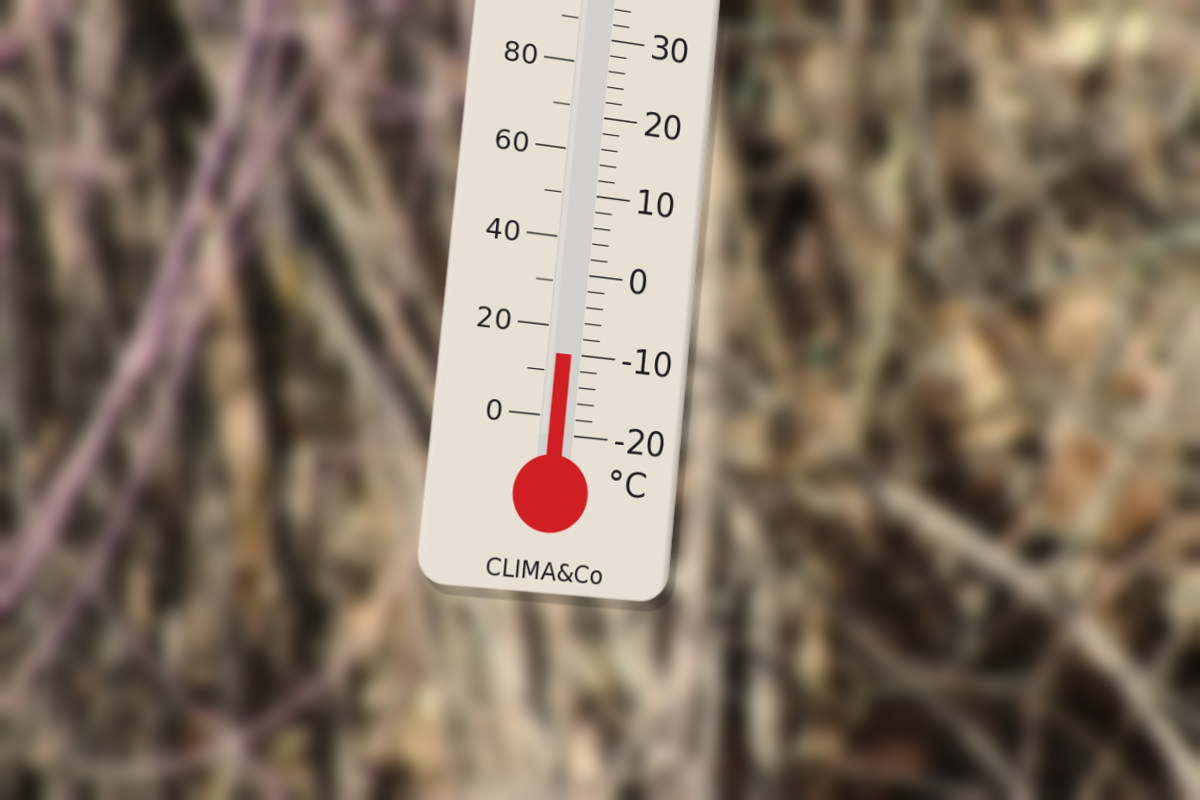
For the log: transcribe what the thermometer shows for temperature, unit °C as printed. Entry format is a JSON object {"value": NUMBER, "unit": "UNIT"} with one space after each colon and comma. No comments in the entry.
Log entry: {"value": -10, "unit": "°C"}
